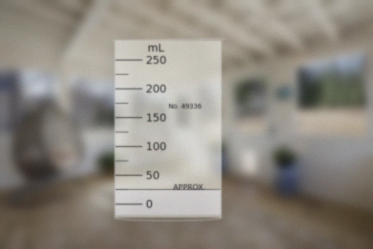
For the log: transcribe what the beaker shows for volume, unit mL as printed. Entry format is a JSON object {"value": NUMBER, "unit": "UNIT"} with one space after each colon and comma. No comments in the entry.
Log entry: {"value": 25, "unit": "mL"}
